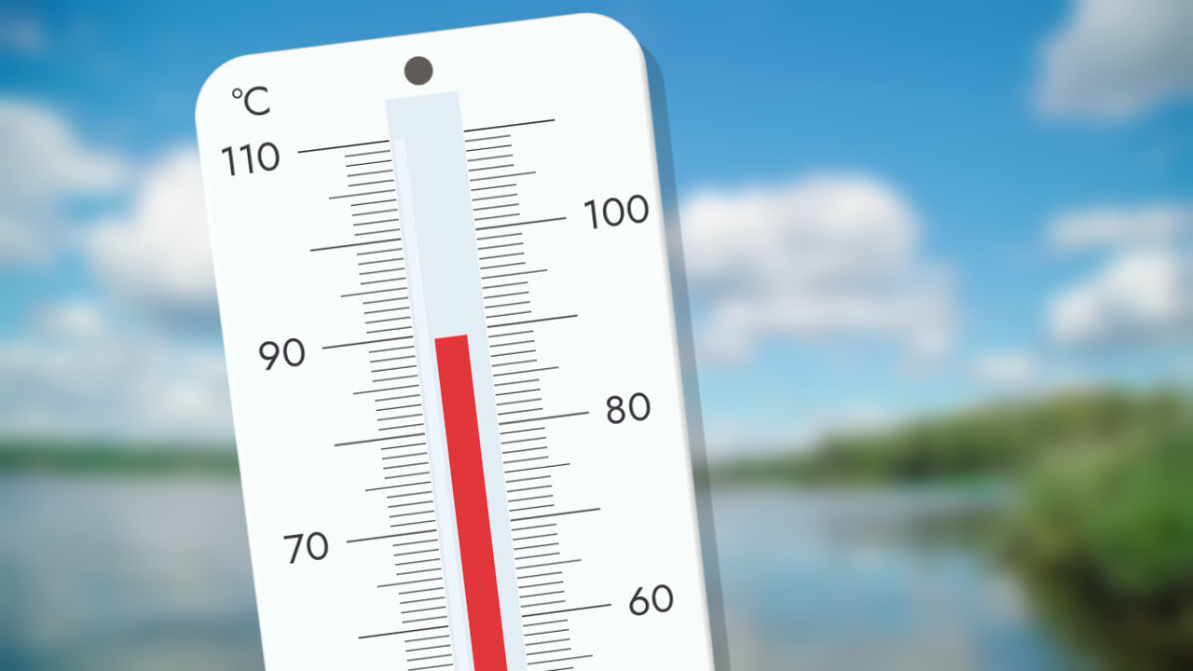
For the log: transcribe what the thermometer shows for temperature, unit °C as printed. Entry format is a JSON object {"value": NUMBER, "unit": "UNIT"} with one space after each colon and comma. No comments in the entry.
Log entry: {"value": 89.5, "unit": "°C"}
